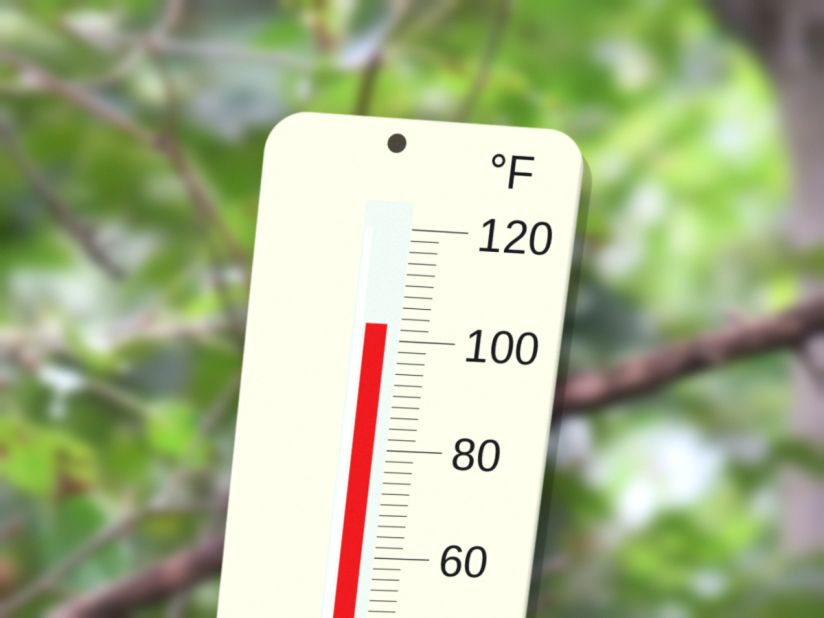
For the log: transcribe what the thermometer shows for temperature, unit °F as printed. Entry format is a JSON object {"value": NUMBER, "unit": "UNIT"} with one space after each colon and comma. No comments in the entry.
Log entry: {"value": 103, "unit": "°F"}
